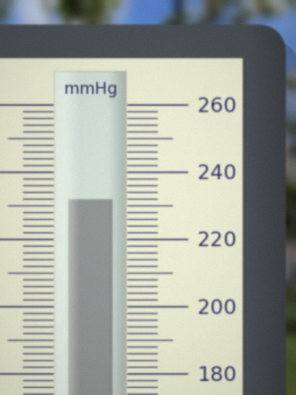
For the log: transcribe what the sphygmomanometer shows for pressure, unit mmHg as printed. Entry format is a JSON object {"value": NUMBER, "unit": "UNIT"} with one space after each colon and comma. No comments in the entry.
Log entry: {"value": 232, "unit": "mmHg"}
